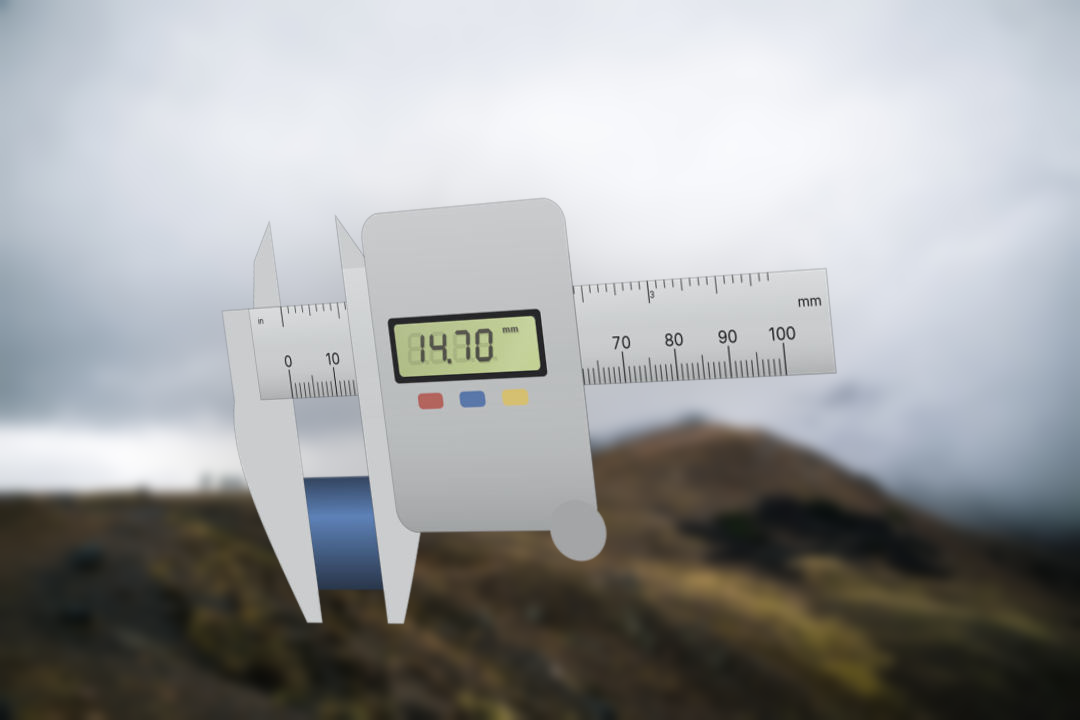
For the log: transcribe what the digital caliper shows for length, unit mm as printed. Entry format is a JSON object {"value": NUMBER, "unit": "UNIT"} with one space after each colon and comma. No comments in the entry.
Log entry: {"value": 14.70, "unit": "mm"}
